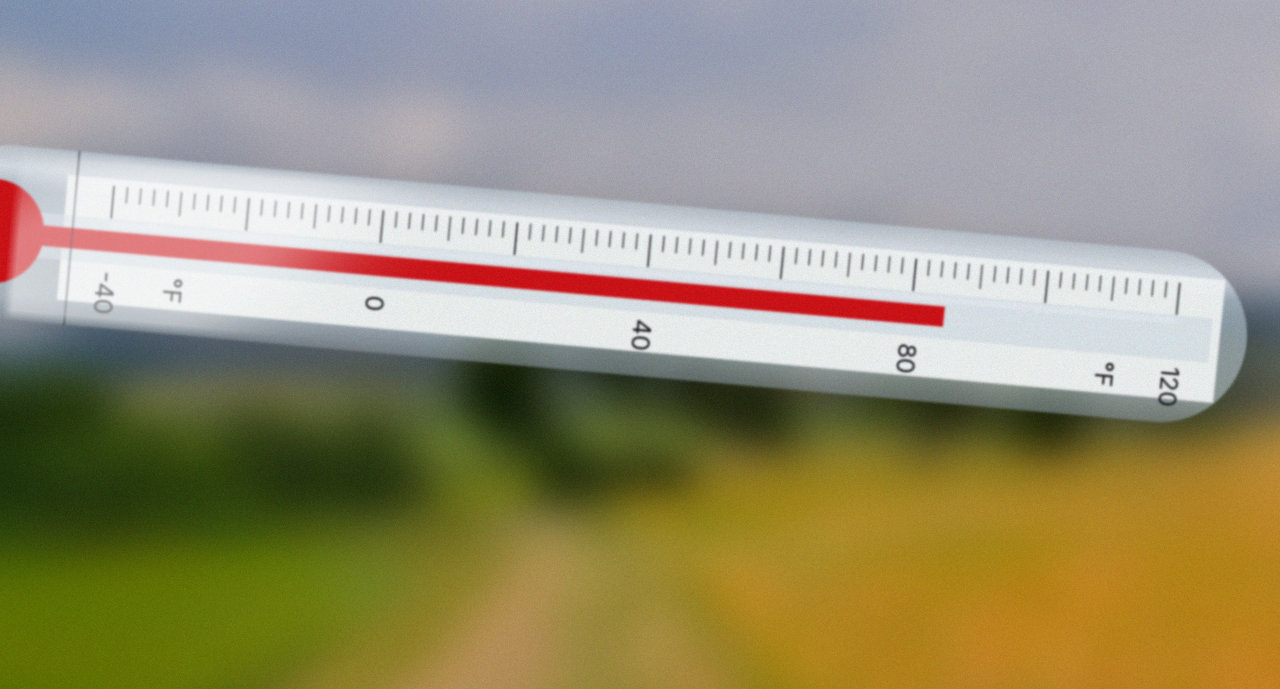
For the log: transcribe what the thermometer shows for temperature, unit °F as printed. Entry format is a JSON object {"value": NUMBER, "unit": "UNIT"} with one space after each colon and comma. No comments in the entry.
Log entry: {"value": 85, "unit": "°F"}
